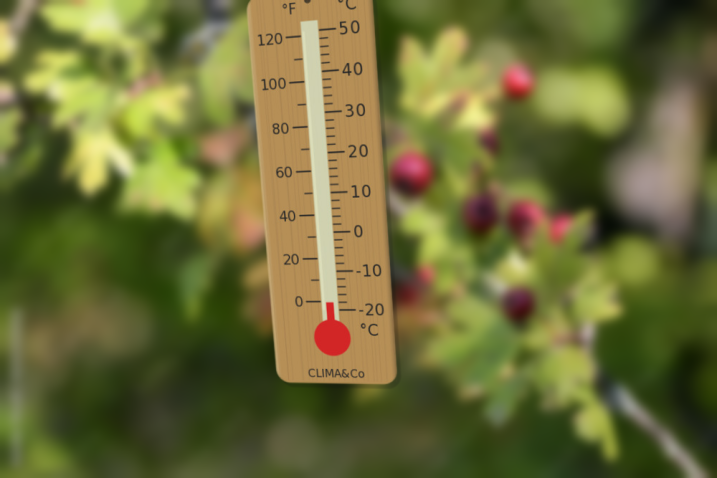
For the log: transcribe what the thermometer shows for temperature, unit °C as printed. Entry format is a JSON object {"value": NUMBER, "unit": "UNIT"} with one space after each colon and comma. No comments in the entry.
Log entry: {"value": -18, "unit": "°C"}
